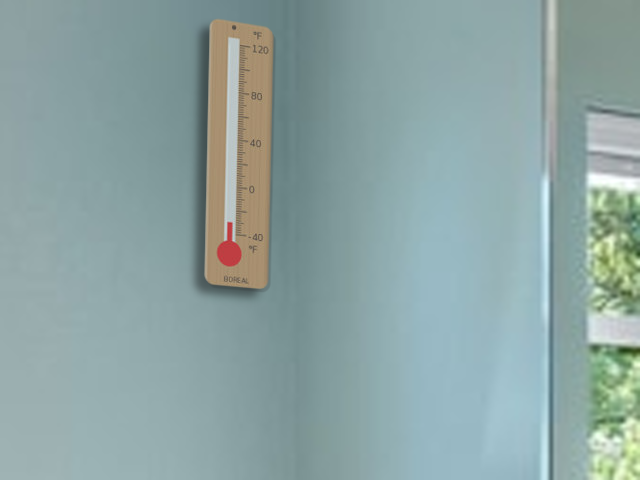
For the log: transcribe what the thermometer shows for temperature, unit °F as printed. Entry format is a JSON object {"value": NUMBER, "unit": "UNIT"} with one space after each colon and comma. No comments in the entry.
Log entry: {"value": -30, "unit": "°F"}
